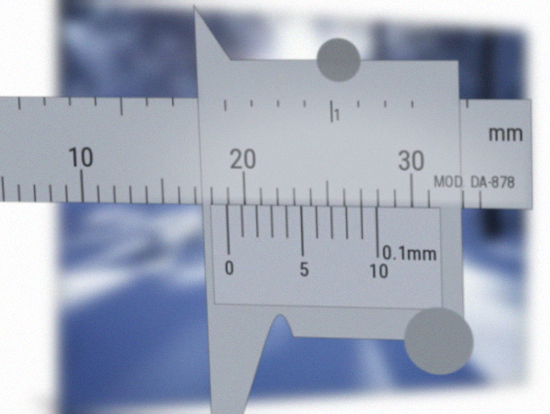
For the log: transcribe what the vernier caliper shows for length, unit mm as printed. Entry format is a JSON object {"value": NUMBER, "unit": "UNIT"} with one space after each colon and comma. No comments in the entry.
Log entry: {"value": 18.9, "unit": "mm"}
